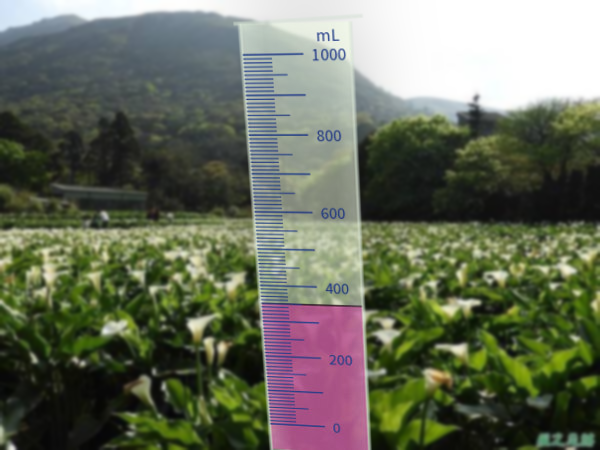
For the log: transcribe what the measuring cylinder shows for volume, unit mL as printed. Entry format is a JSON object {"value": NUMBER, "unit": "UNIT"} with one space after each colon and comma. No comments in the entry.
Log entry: {"value": 350, "unit": "mL"}
